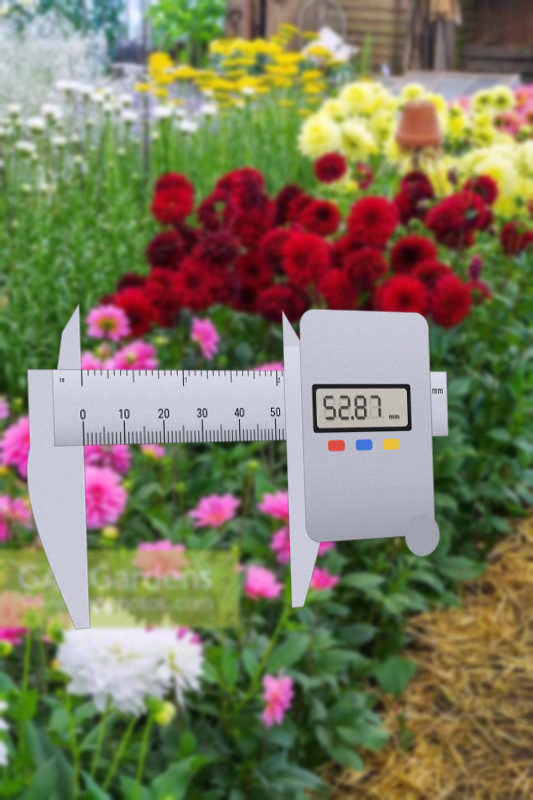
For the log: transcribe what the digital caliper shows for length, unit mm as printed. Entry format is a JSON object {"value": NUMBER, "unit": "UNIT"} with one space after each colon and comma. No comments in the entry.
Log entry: {"value": 52.87, "unit": "mm"}
